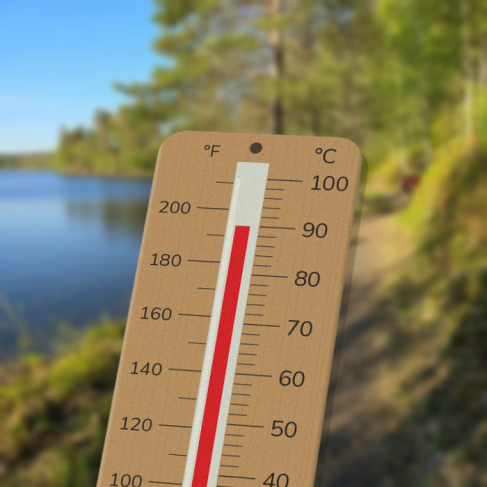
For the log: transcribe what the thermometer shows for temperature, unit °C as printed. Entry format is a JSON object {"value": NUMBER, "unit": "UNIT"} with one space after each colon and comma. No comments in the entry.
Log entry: {"value": 90, "unit": "°C"}
